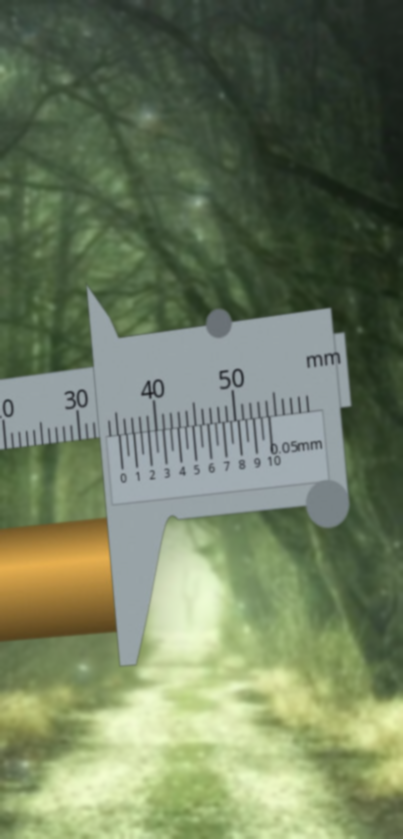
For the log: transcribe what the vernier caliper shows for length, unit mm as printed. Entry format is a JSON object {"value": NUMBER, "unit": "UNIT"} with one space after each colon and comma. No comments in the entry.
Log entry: {"value": 35.2, "unit": "mm"}
